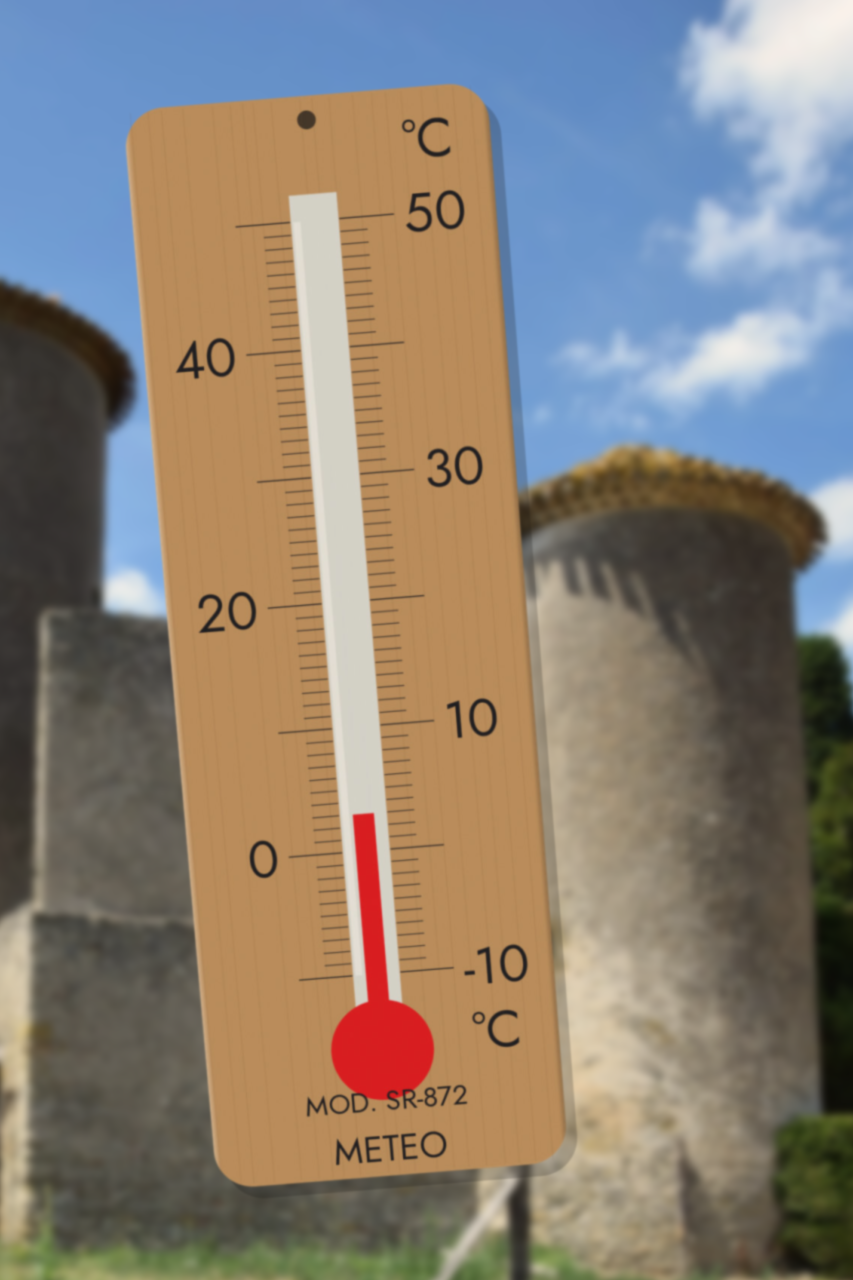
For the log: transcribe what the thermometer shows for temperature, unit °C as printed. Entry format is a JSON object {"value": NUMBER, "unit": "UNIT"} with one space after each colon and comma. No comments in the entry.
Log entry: {"value": 3, "unit": "°C"}
